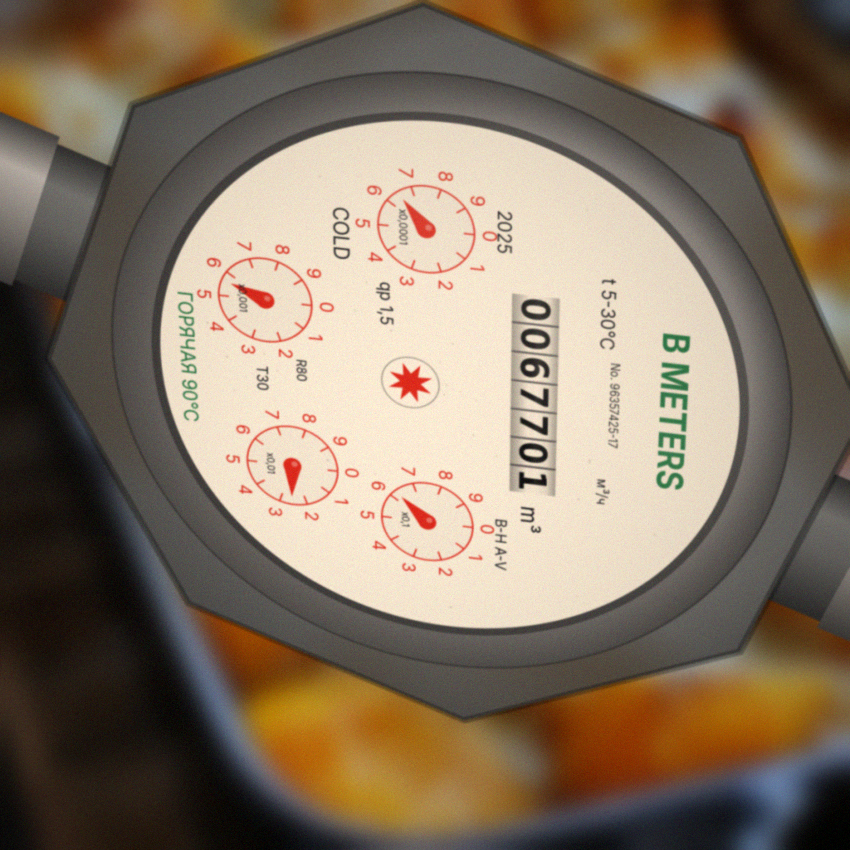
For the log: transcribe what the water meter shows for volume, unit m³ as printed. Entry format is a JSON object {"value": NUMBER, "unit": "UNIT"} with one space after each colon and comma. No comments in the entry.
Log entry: {"value": 67701.6256, "unit": "m³"}
